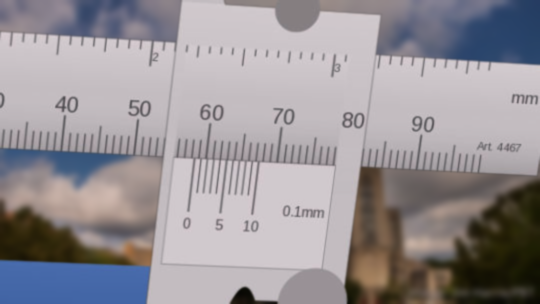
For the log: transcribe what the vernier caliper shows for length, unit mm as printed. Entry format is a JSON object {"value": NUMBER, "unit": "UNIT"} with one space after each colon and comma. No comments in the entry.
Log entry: {"value": 58.4, "unit": "mm"}
